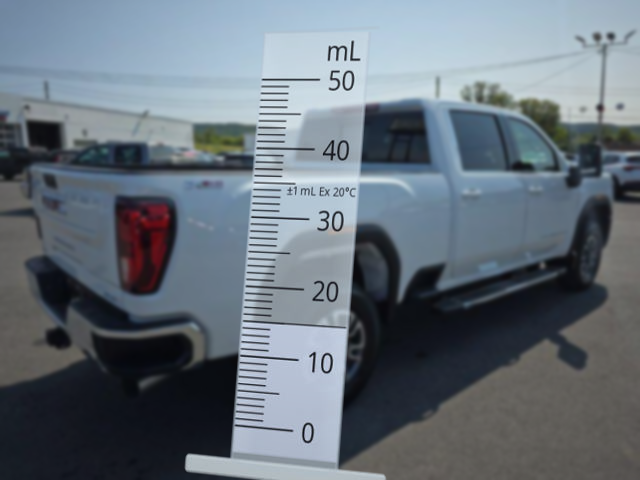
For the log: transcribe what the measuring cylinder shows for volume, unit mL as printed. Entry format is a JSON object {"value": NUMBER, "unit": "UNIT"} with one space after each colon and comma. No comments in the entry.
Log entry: {"value": 15, "unit": "mL"}
